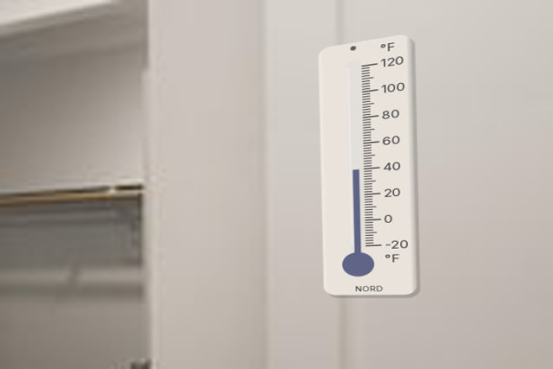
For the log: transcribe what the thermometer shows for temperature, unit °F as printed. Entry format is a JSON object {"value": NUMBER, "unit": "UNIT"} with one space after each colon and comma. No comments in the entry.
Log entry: {"value": 40, "unit": "°F"}
